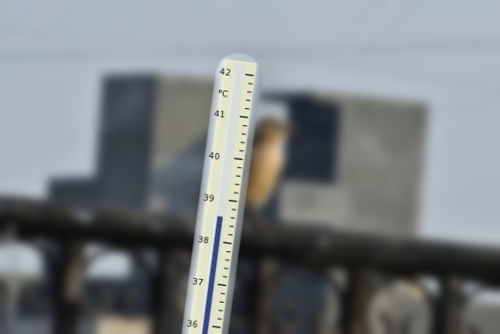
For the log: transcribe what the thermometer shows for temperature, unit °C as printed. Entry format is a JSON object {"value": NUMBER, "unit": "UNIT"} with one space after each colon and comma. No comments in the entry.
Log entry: {"value": 38.6, "unit": "°C"}
